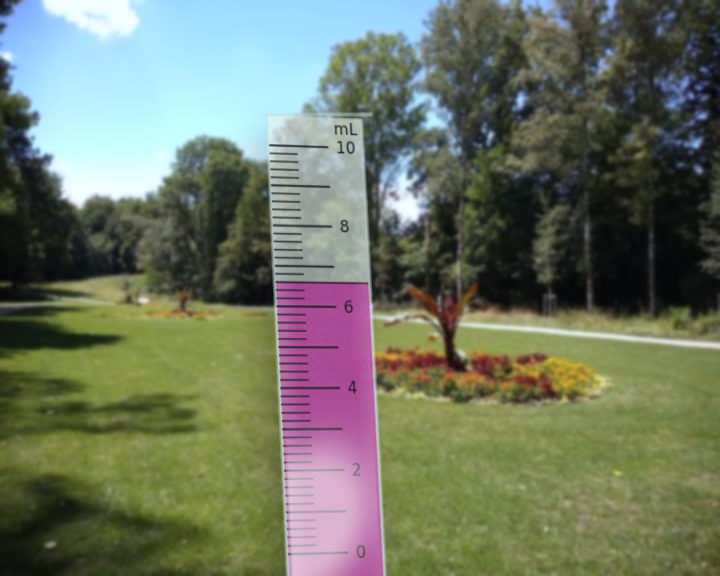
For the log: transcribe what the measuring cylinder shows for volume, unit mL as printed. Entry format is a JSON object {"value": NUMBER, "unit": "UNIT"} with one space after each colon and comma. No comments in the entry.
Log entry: {"value": 6.6, "unit": "mL"}
